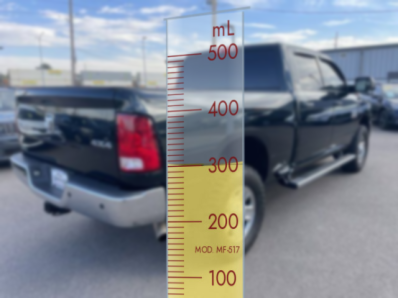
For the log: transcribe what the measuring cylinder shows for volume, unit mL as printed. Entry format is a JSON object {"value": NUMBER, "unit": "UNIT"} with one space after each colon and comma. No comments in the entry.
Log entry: {"value": 300, "unit": "mL"}
